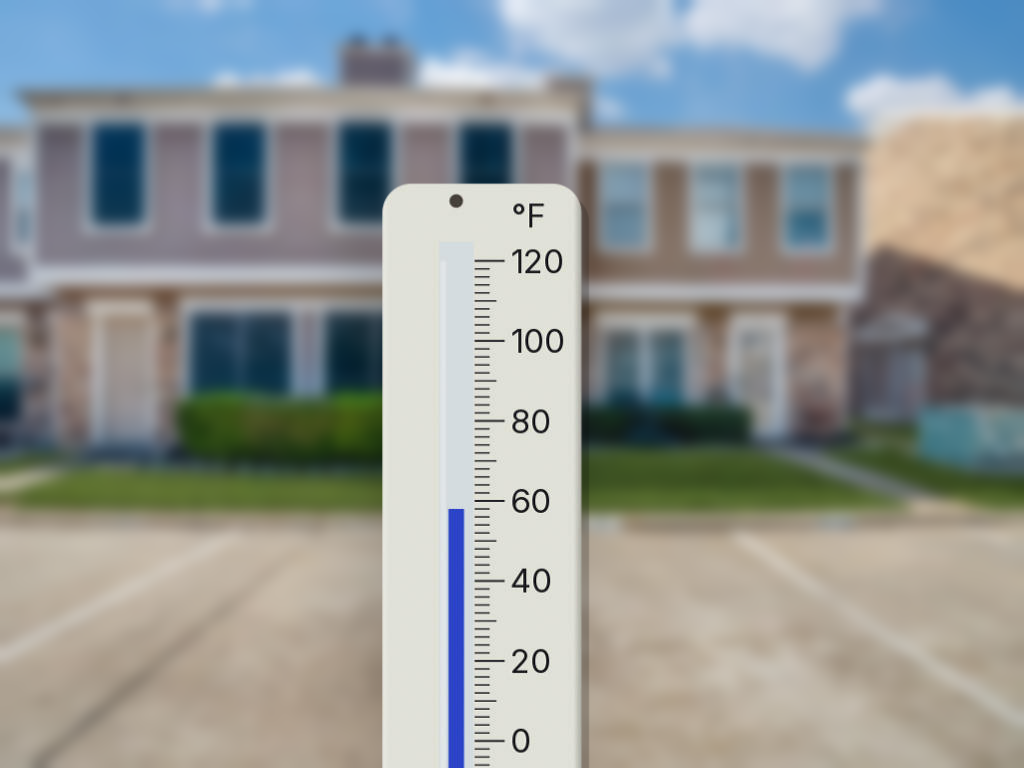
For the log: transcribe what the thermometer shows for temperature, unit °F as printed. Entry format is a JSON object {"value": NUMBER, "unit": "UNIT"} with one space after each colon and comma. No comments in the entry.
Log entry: {"value": 58, "unit": "°F"}
